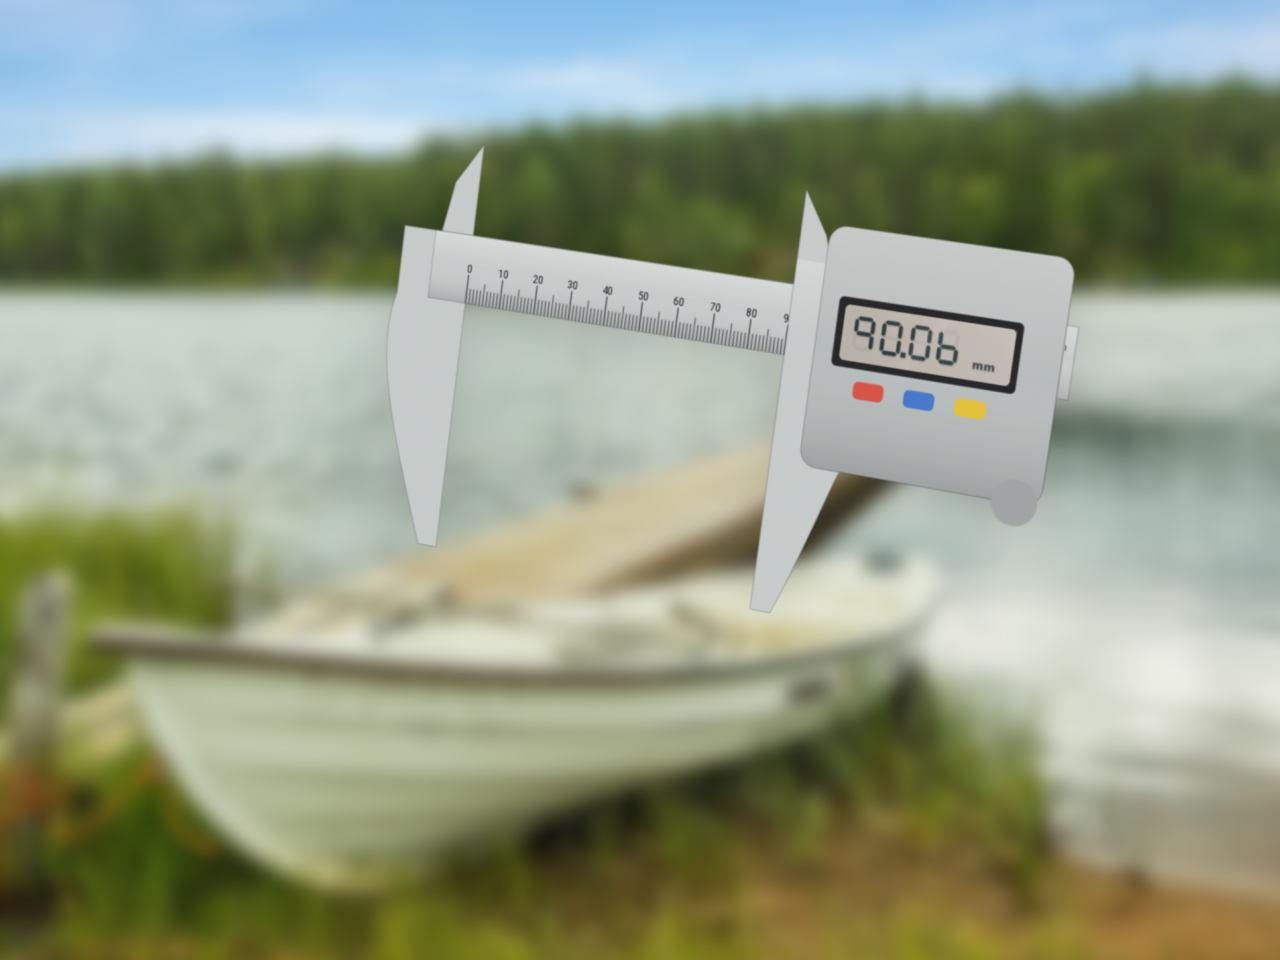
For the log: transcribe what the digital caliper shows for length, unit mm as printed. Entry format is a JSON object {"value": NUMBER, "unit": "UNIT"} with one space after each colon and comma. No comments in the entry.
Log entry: {"value": 90.06, "unit": "mm"}
